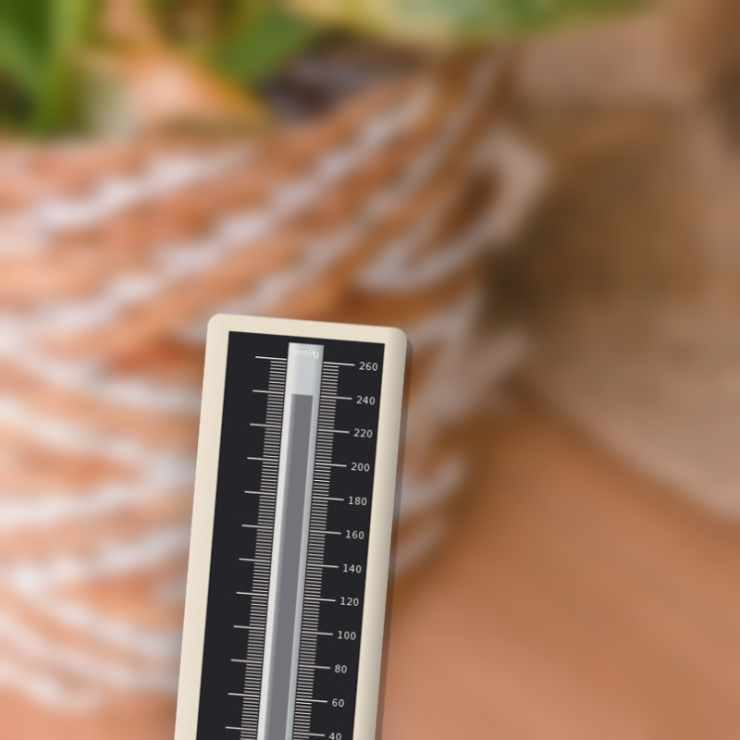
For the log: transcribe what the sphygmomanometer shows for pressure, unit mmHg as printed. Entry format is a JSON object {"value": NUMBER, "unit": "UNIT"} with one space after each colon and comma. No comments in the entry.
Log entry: {"value": 240, "unit": "mmHg"}
